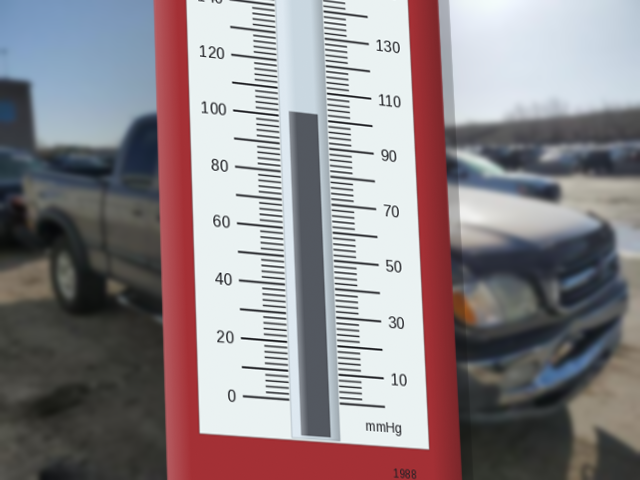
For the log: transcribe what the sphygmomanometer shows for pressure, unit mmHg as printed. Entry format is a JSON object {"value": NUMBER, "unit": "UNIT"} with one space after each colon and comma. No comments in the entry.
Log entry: {"value": 102, "unit": "mmHg"}
